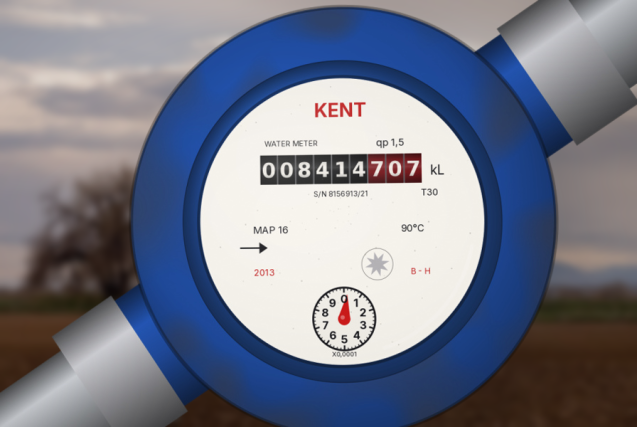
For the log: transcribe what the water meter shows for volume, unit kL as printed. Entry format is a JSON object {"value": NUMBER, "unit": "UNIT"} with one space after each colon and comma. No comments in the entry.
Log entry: {"value": 8414.7070, "unit": "kL"}
